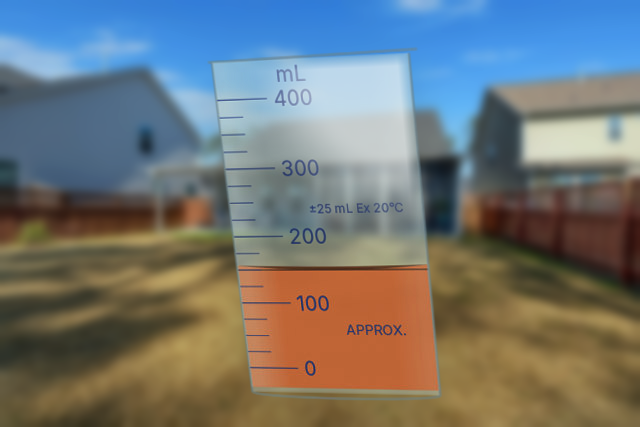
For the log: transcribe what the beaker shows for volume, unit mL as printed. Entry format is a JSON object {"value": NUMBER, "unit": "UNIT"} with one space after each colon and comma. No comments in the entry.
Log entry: {"value": 150, "unit": "mL"}
